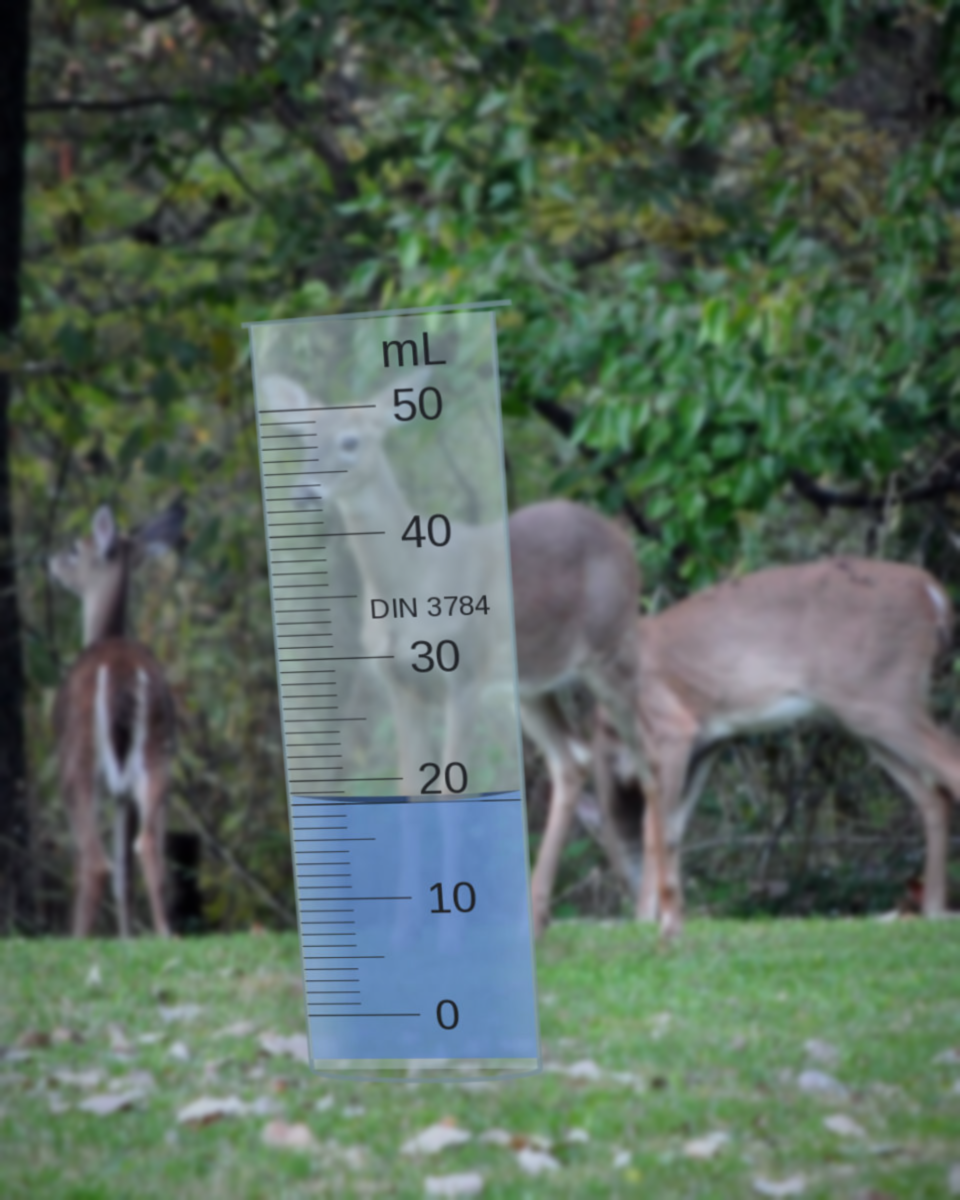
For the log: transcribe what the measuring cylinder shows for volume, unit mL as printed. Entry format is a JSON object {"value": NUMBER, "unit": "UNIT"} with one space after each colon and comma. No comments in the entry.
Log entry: {"value": 18, "unit": "mL"}
